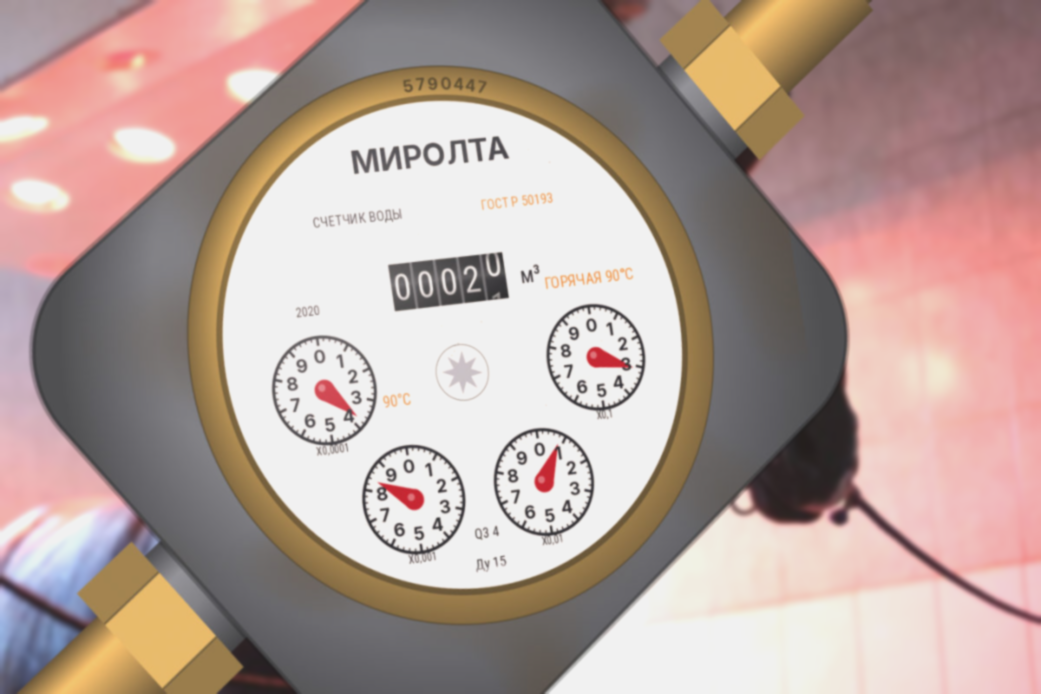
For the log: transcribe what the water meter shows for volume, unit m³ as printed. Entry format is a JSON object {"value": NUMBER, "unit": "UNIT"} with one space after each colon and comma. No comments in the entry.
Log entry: {"value": 20.3083, "unit": "m³"}
